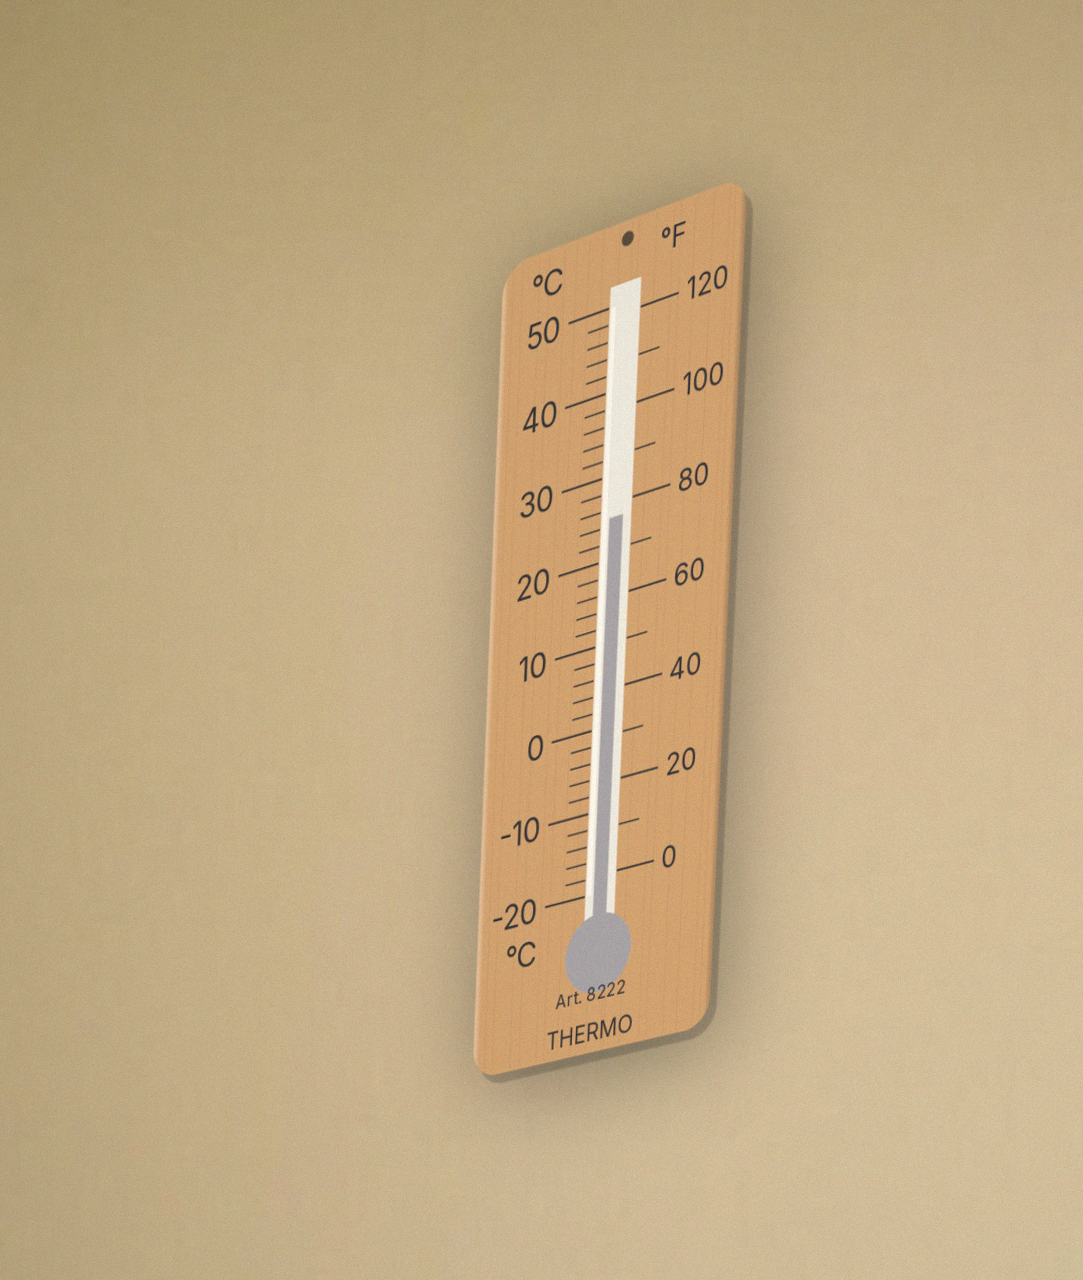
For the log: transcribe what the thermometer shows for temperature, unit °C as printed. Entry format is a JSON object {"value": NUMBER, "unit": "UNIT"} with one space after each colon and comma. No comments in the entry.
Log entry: {"value": 25, "unit": "°C"}
